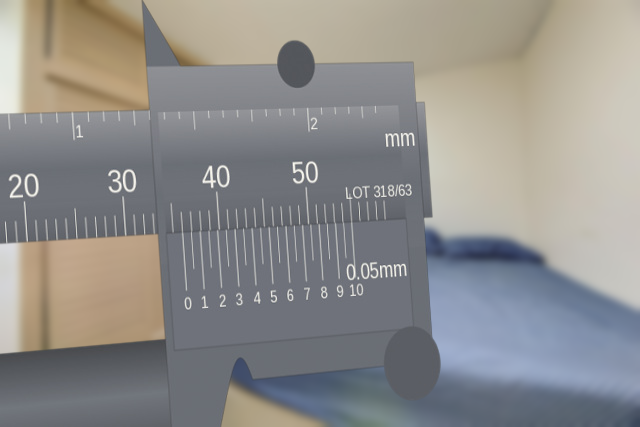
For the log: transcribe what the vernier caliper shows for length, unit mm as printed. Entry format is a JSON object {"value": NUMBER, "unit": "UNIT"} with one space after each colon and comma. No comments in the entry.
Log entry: {"value": 36.0, "unit": "mm"}
